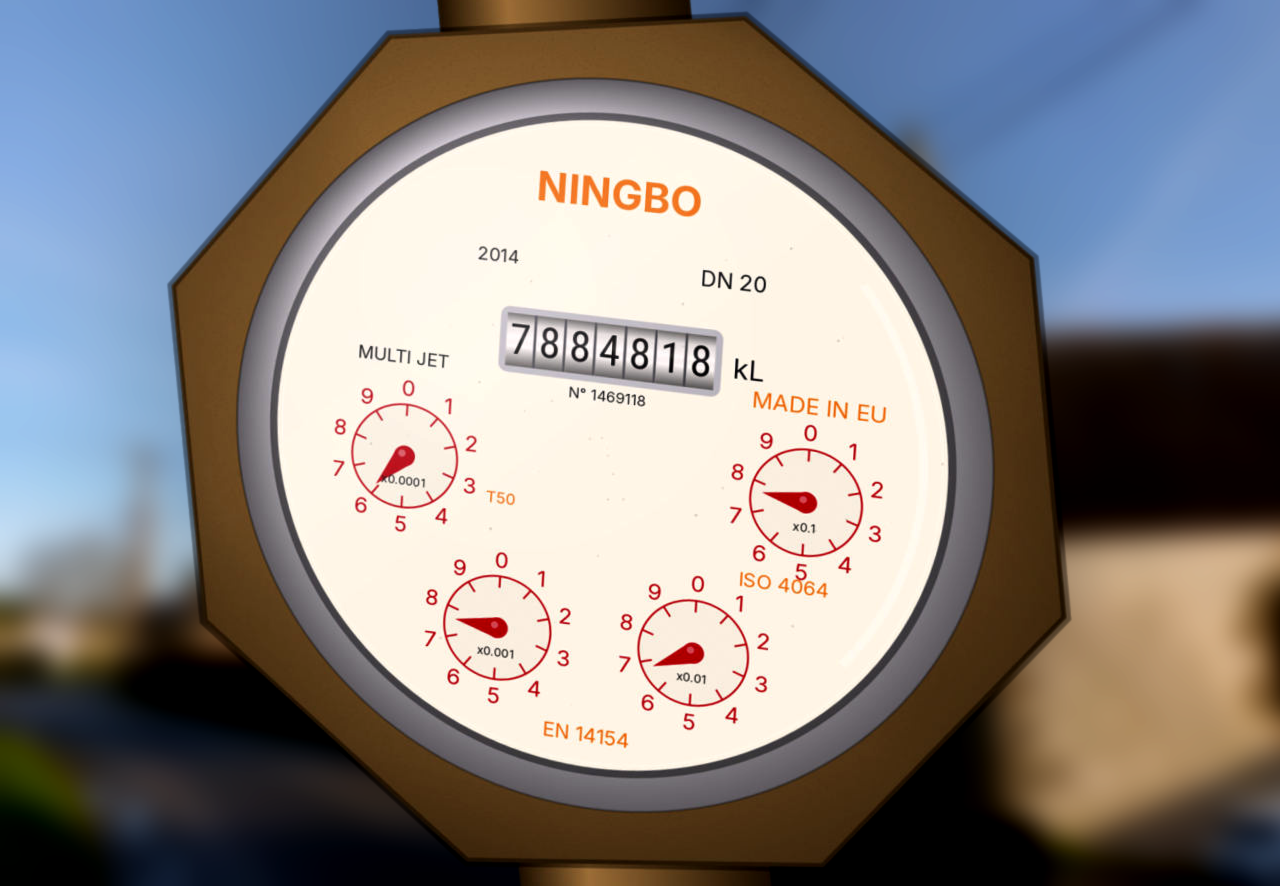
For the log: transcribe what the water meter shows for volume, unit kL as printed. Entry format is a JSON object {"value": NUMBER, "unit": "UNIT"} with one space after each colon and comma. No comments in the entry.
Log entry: {"value": 7884818.7676, "unit": "kL"}
